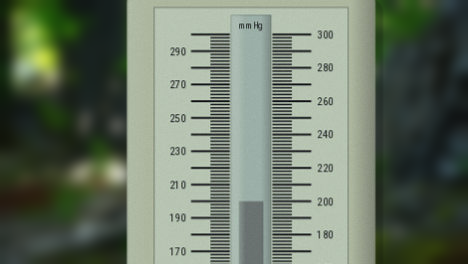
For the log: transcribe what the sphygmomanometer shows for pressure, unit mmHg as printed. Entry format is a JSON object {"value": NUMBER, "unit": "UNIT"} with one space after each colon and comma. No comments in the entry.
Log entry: {"value": 200, "unit": "mmHg"}
